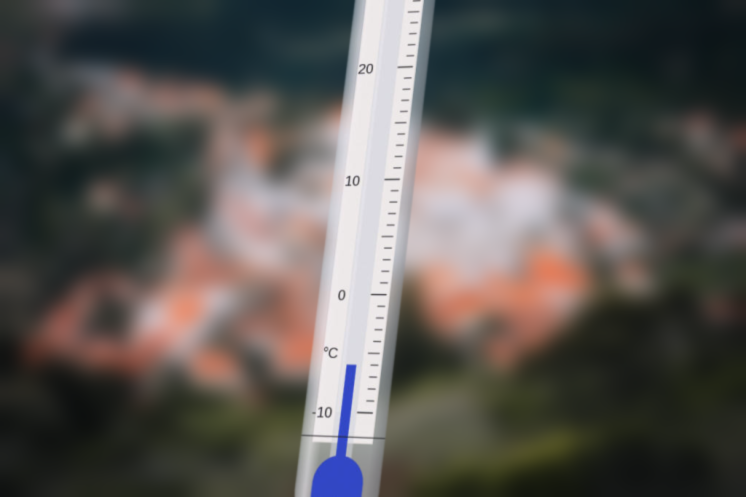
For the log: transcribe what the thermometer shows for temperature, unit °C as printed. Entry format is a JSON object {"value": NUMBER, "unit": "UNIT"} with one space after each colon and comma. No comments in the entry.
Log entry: {"value": -6, "unit": "°C"}
